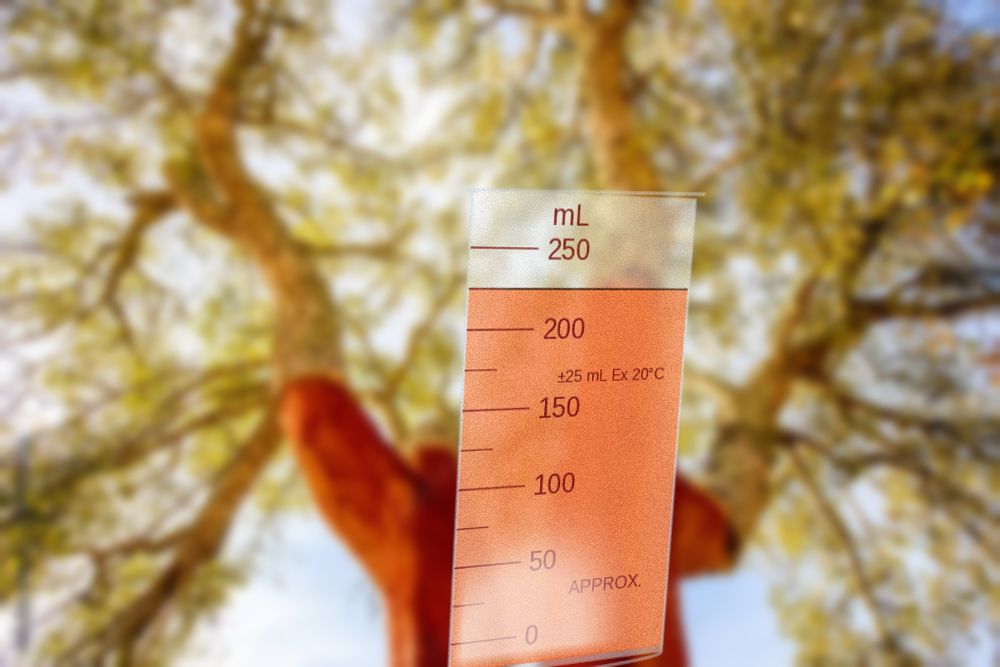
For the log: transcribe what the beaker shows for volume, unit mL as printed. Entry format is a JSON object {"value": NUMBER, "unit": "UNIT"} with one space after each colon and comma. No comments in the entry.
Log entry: {"value": 225, "unit": "mL"}
